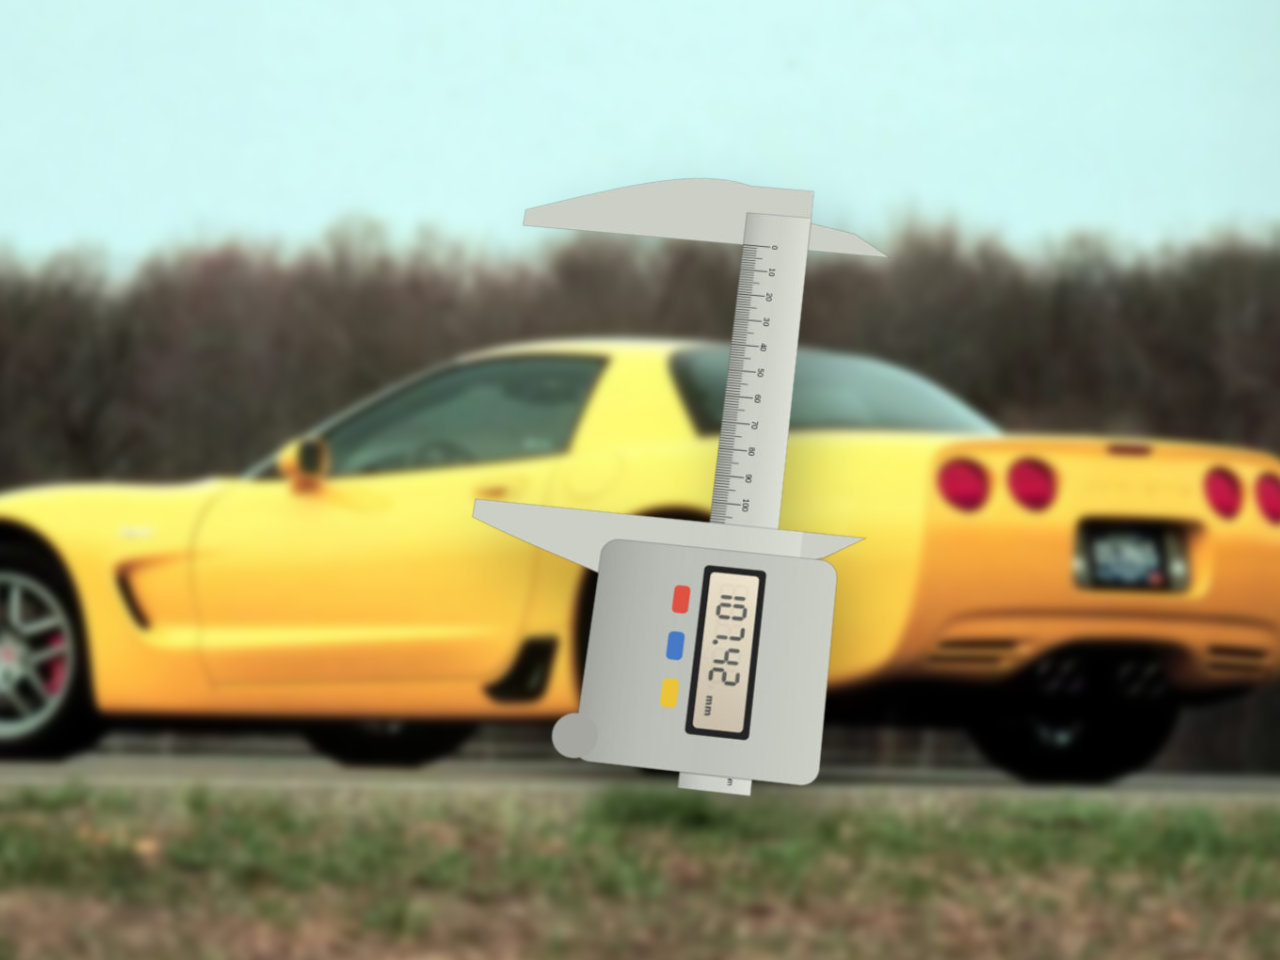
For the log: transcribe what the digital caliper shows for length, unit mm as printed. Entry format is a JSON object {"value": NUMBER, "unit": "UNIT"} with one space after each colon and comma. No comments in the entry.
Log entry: {"value": 107.42, "unit": "mm"}
